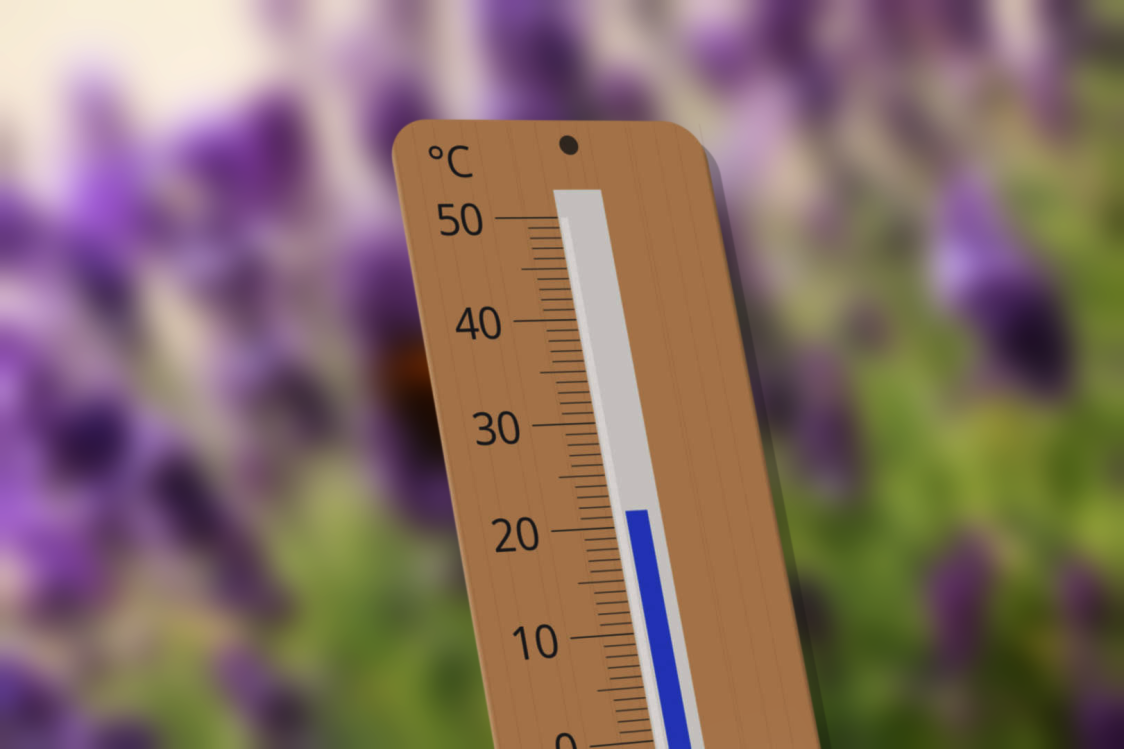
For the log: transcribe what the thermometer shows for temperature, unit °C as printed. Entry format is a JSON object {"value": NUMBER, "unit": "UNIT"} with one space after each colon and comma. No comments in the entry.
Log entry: {"value": 21.5, "unit": "°C"}
